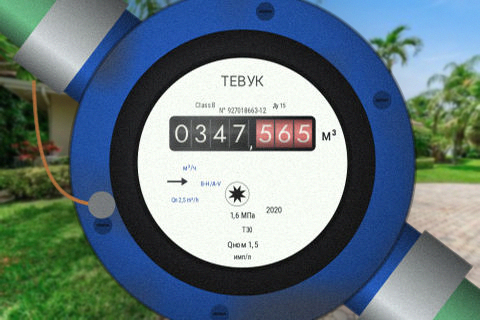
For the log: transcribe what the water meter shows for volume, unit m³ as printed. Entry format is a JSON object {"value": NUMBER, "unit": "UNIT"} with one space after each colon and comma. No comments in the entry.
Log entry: {"value": 347.565, "unit": "m³"}
